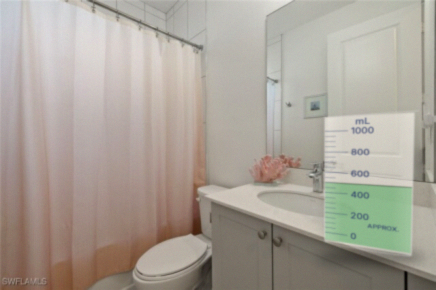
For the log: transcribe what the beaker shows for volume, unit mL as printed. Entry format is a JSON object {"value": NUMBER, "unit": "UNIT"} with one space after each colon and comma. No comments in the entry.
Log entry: {"value": 500, "unit": "mL"}
